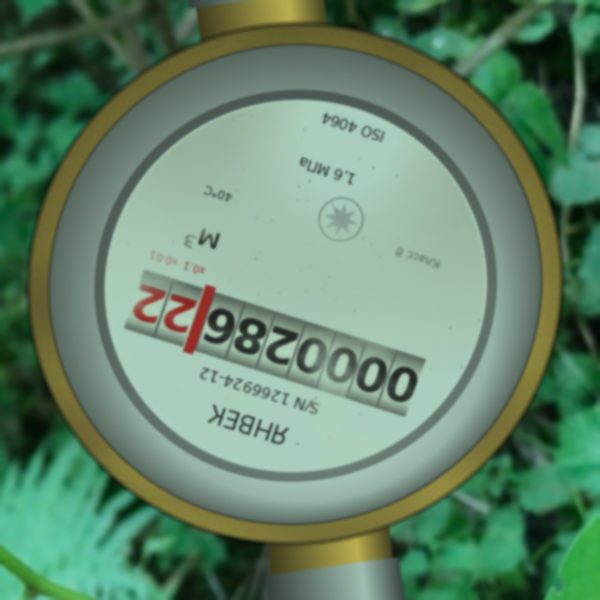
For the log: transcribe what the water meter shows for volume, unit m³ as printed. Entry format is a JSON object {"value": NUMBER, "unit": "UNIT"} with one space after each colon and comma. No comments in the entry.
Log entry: {"value": 286.22, "unit": "m³"}
